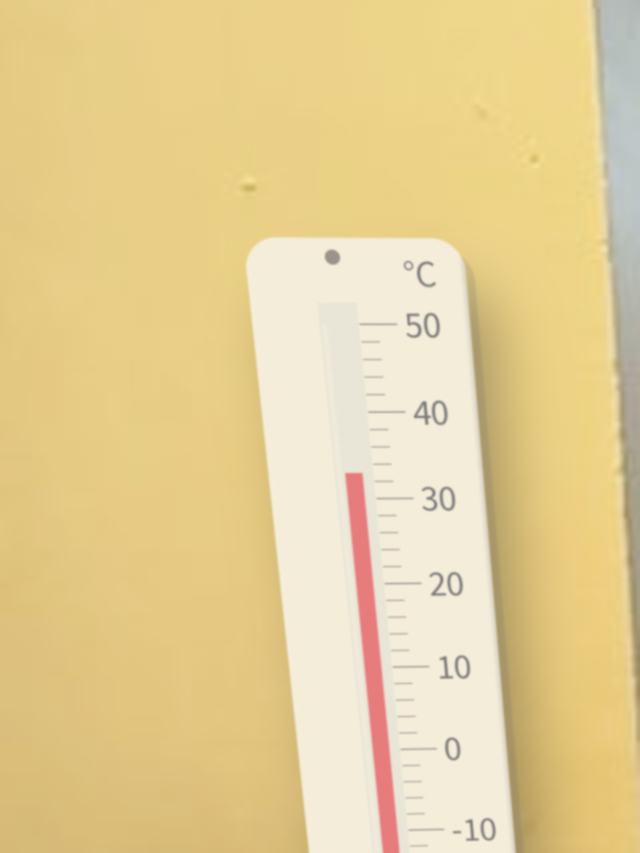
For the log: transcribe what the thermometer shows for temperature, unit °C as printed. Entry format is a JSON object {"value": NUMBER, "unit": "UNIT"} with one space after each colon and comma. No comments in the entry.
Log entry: {"value": 33, "unit": "°C"}
